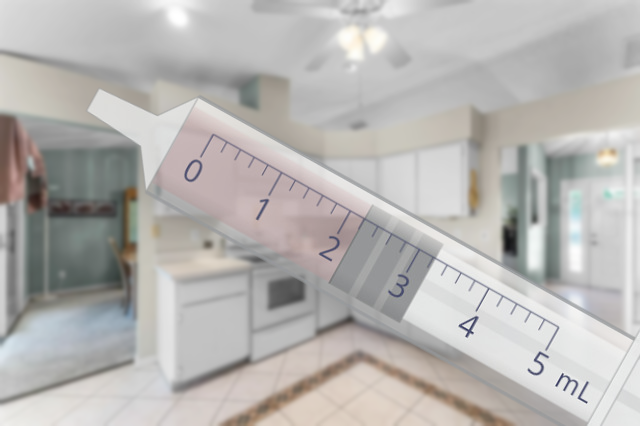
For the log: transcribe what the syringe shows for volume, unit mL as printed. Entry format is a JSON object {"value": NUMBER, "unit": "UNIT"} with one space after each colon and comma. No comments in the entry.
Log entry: {"value": 2.2, "unit": "mL"}
